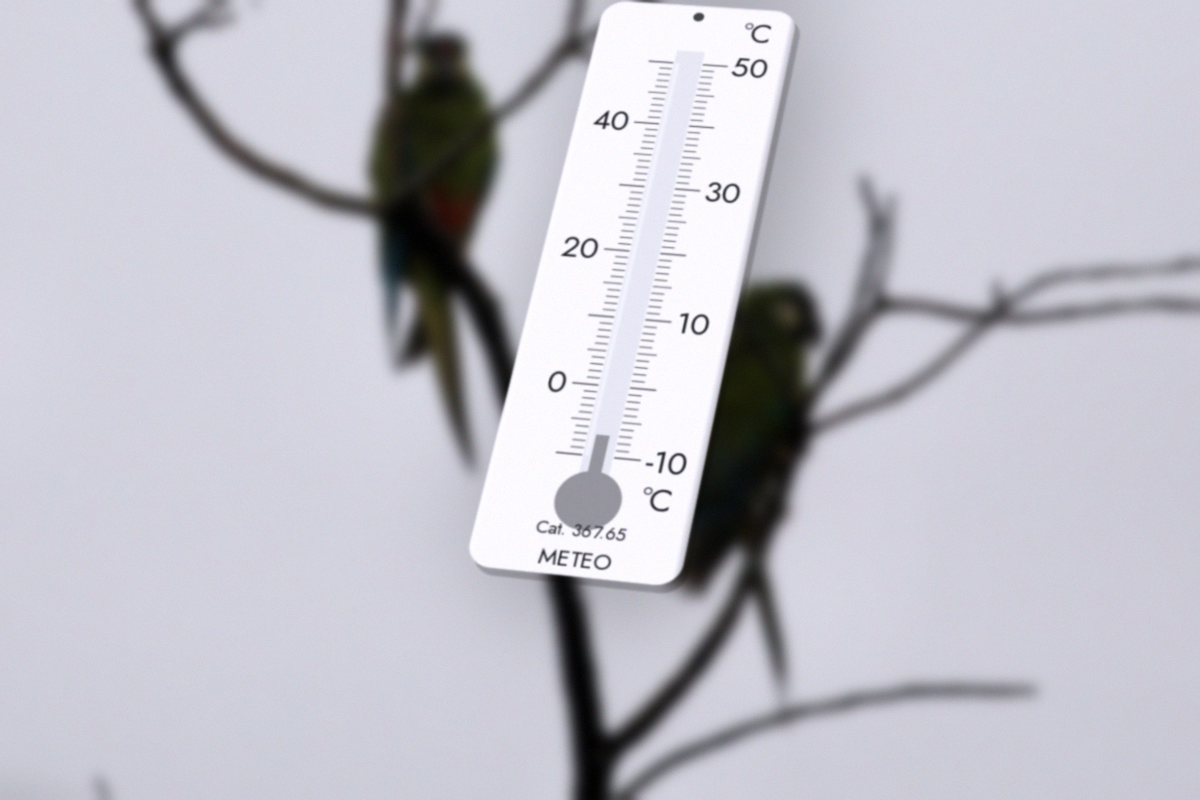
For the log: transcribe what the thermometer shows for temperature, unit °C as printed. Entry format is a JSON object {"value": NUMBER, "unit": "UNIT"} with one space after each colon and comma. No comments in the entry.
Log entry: {"value": -7, "unit": "°C"}
